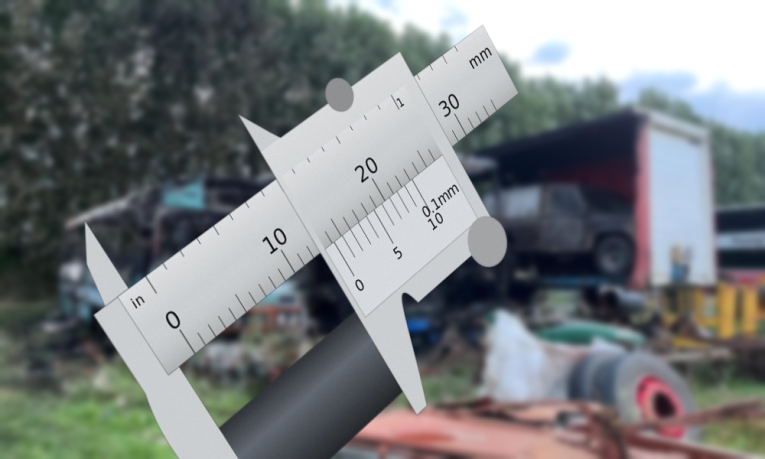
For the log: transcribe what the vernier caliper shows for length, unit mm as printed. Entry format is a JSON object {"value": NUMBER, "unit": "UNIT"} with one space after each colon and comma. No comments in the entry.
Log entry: {"value": 14.2, "unit": "mm"}
